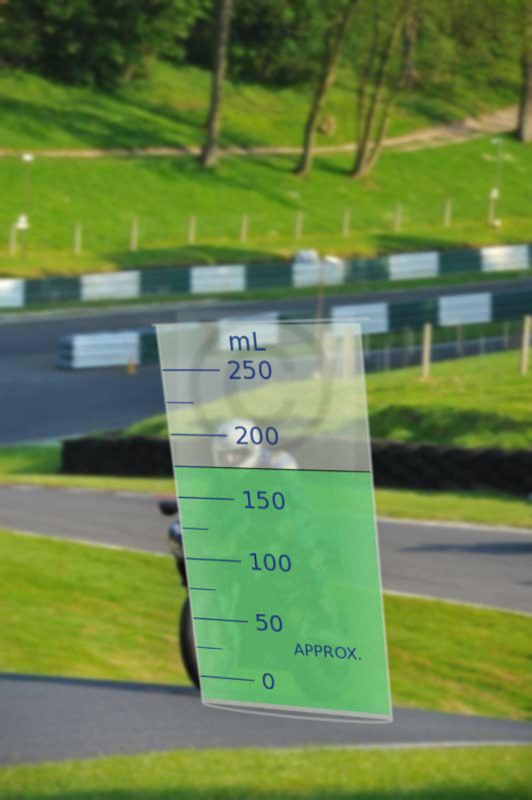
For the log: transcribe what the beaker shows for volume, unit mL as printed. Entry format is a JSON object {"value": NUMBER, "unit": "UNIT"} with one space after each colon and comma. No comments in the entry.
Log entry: {"value": 175, "unit": "mL"}
